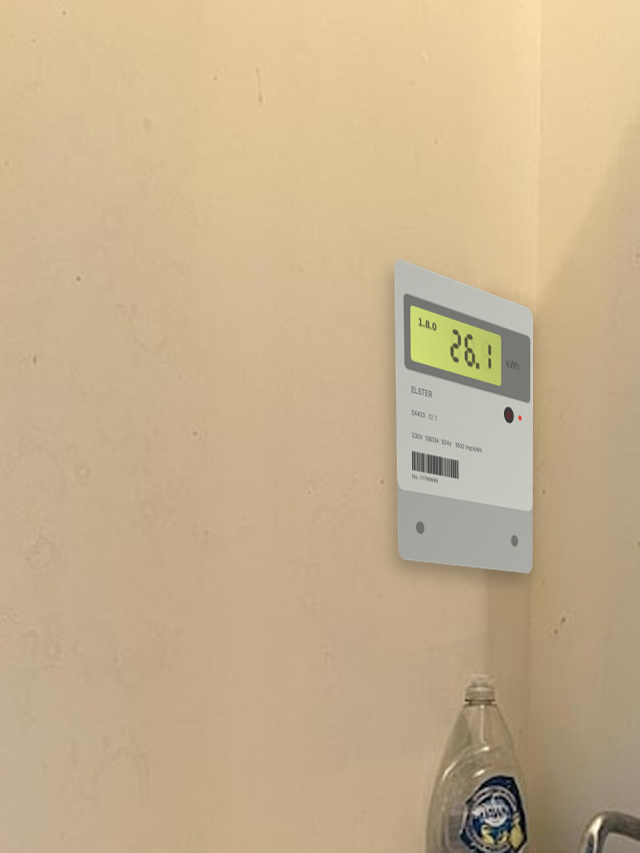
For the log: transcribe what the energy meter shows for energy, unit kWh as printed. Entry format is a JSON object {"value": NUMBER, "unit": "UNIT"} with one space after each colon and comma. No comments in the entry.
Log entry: {"value": 26.1, "unit": "kWh"}
